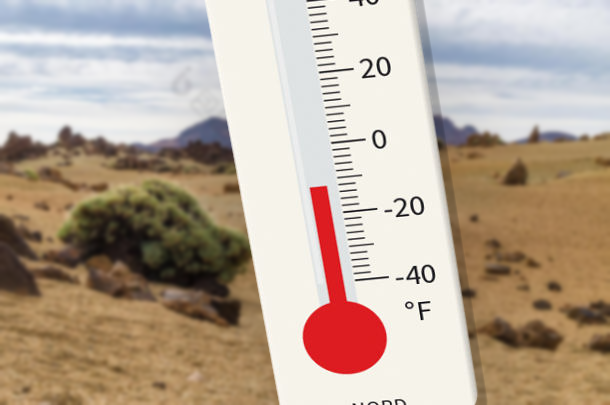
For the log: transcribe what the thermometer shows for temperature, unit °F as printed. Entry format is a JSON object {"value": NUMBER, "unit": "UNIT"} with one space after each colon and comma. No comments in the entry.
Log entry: {"value": -12, "unit": "°F"}
